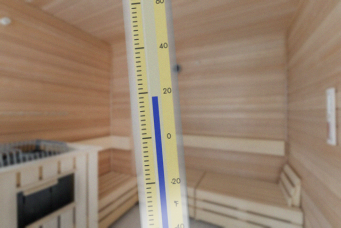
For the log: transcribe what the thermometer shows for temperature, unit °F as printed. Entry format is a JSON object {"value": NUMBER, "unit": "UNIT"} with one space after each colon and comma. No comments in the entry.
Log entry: {"value": 18, "unit": "°F"}
